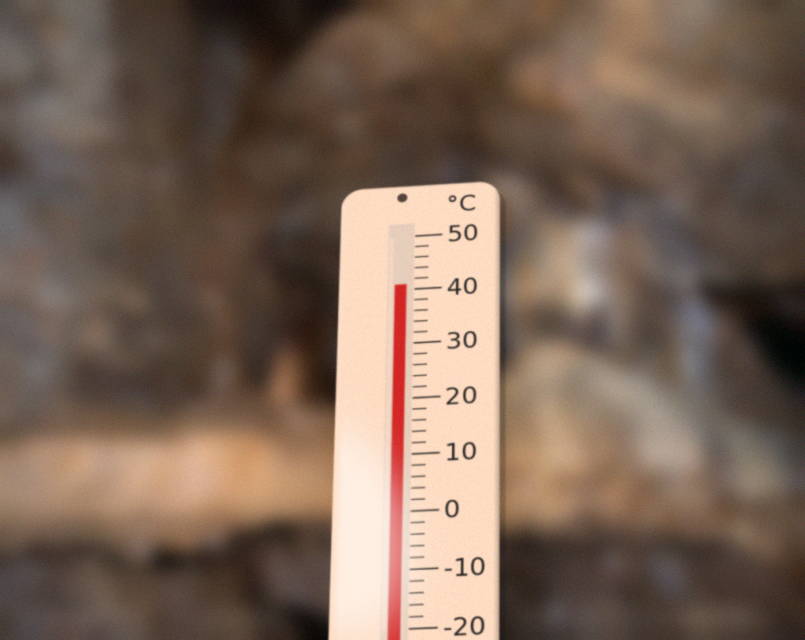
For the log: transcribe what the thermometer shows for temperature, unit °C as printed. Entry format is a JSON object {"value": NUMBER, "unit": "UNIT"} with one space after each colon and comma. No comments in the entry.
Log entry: {"value": 41, "unit": "°C"}
